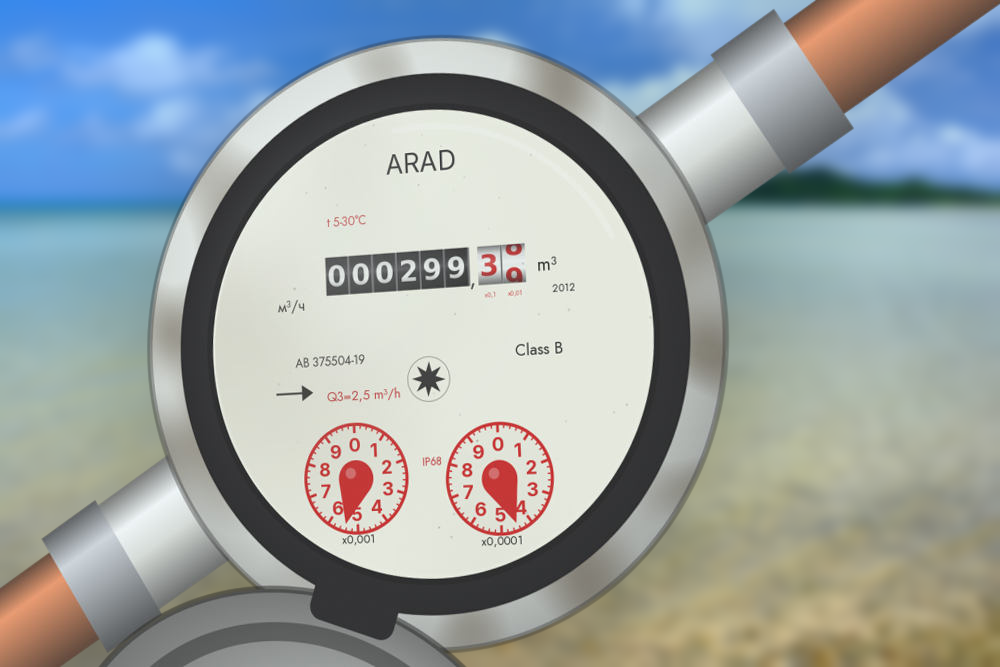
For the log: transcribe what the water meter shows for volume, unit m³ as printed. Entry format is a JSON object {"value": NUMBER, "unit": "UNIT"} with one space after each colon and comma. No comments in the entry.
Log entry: {"value": 299.3854, "unit": "m³"}
